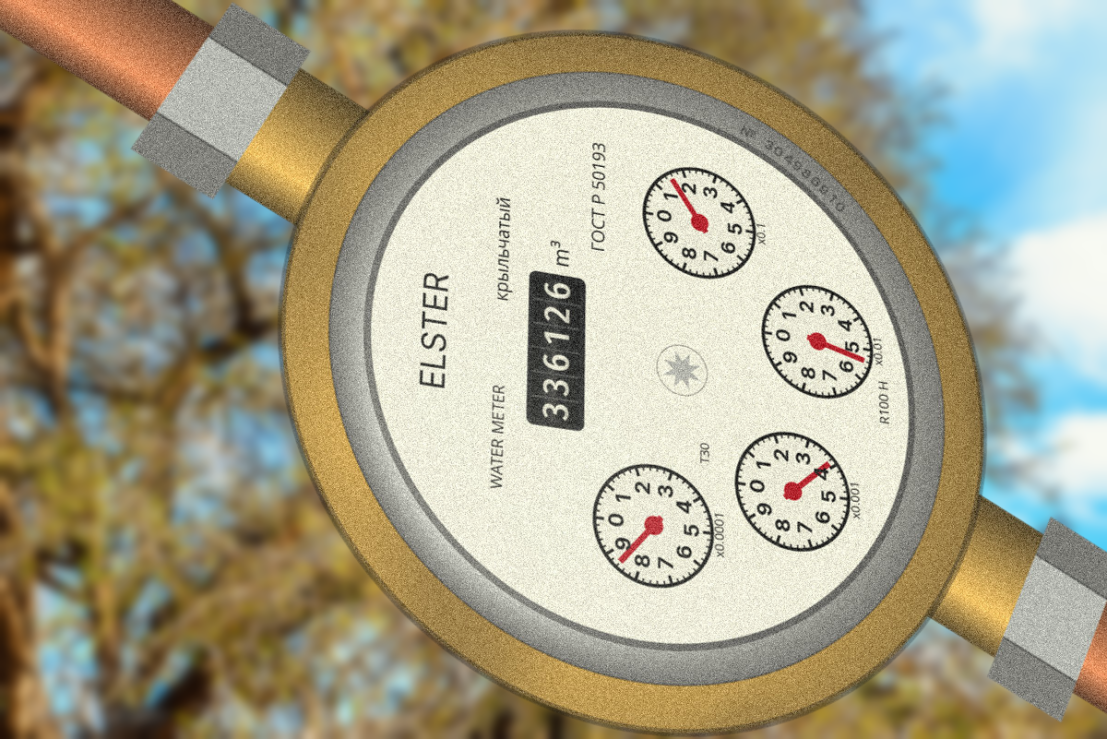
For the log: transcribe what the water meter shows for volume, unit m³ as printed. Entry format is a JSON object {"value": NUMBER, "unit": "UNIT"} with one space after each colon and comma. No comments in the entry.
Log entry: {"value": 336126.1538, "unit": "m³"}
